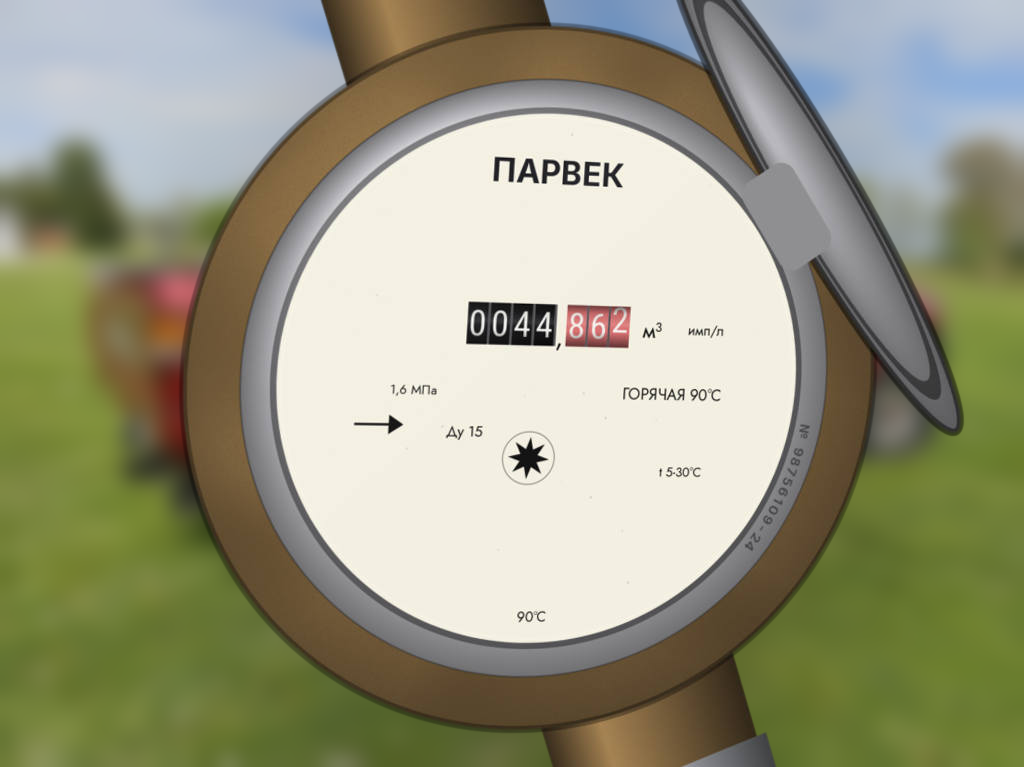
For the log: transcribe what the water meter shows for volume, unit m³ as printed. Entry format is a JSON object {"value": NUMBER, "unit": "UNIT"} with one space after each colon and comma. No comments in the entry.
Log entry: {"value": 44.862, "unit": "m³"}
